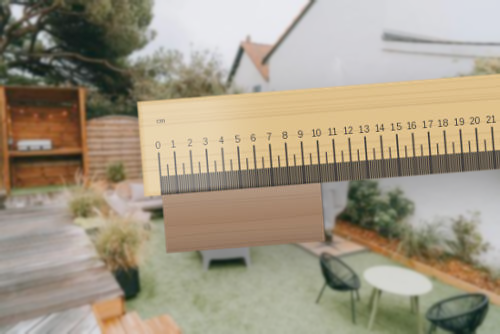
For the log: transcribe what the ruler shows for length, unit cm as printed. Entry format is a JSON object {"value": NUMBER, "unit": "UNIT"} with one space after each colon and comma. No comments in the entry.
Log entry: {"value": 10, "unit": "cm"}
